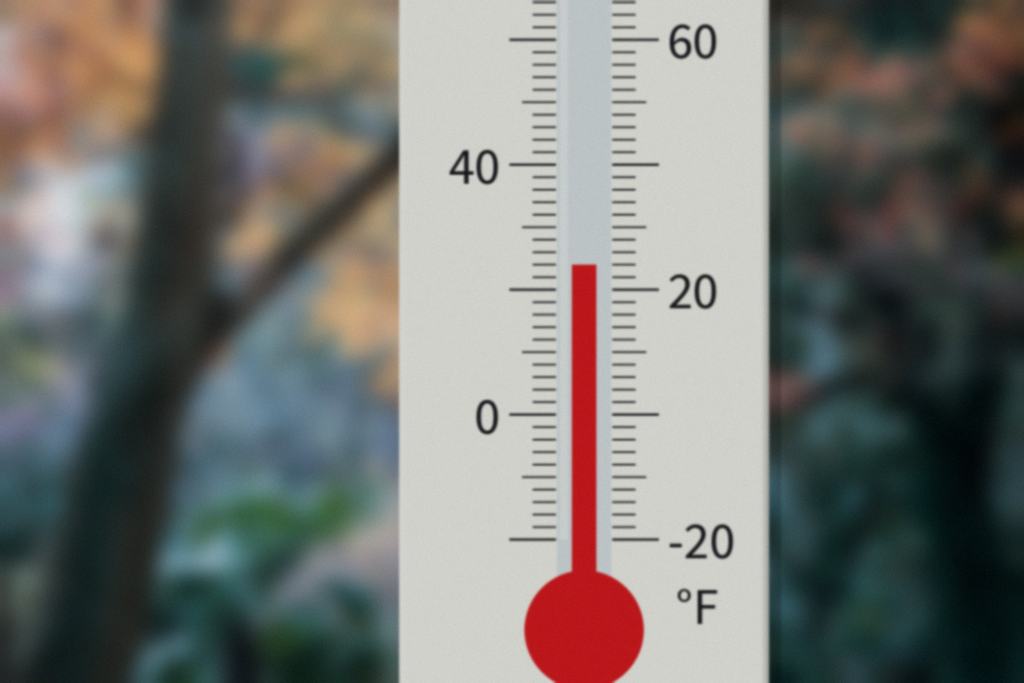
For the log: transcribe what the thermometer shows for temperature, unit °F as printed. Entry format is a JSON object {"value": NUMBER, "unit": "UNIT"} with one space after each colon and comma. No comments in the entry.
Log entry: {"value": 24, "unit": "°F"}
